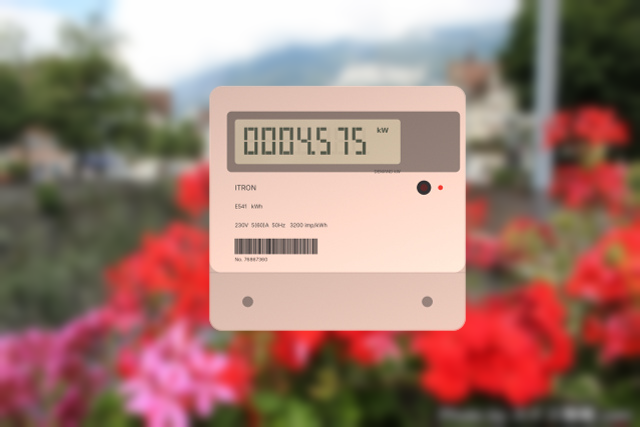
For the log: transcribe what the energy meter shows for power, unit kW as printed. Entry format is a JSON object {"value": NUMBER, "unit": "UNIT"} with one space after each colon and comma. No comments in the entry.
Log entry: {"value": 4.575, "unit": "kW"}
